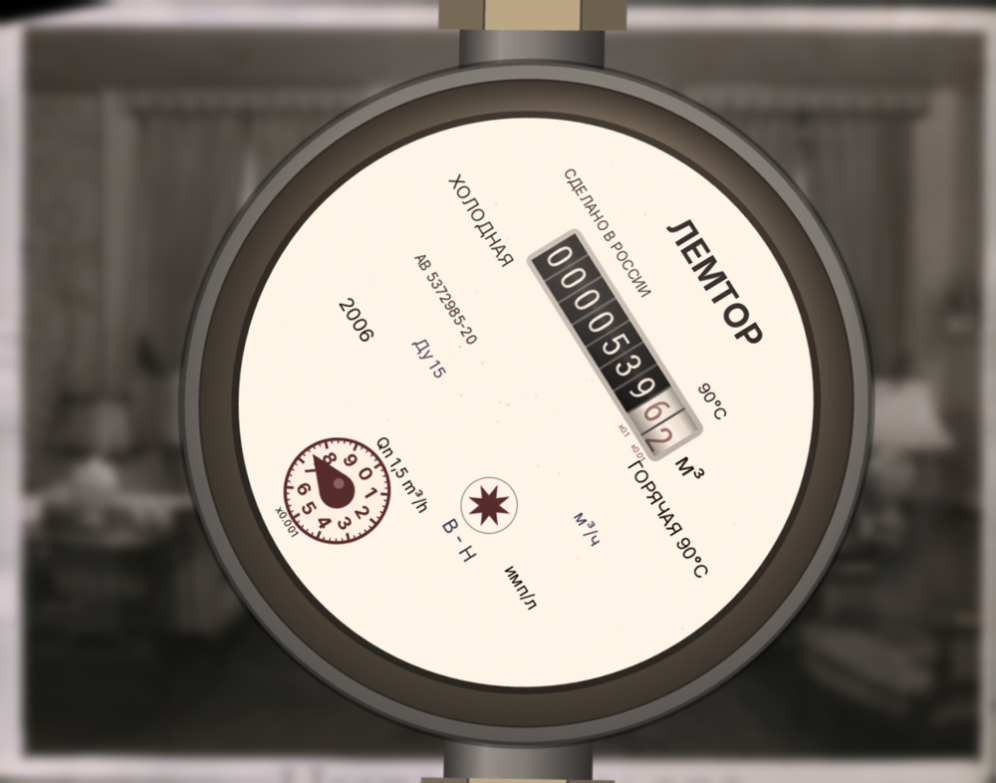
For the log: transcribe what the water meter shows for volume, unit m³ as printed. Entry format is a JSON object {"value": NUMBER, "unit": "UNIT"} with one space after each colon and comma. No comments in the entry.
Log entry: {"value": 539.617, "unit": "m³"}
